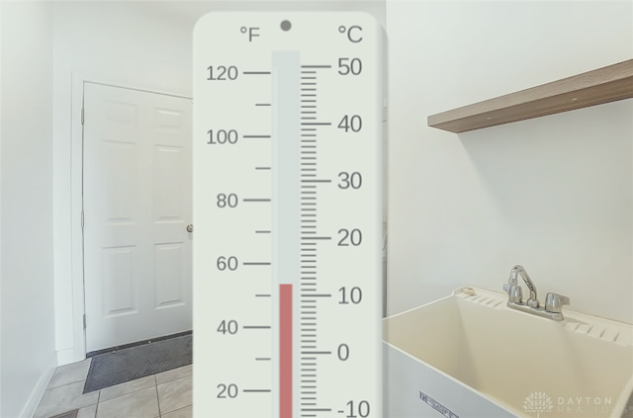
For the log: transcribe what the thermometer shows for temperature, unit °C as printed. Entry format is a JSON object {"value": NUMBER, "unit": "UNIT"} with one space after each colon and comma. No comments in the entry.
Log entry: {"value": 12, "unit": "°C"}
